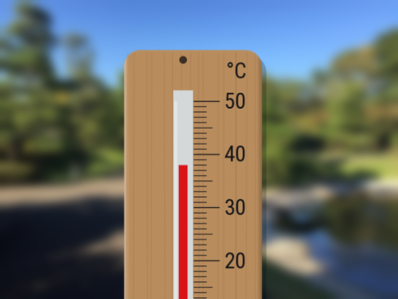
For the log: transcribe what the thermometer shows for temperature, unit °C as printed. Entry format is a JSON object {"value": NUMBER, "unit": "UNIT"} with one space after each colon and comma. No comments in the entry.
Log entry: {"value": 38, "unit": "°C"}
